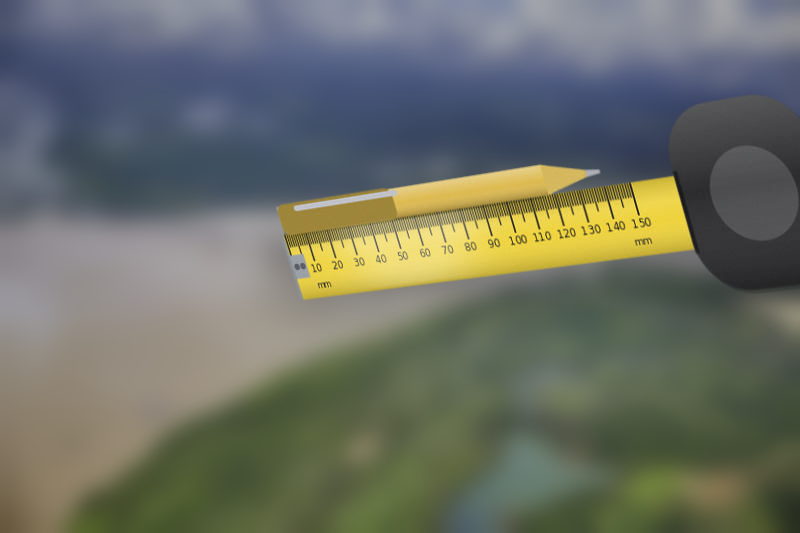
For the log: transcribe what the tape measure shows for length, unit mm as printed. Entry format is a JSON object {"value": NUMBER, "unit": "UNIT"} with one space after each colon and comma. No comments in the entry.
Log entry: {"value": 140, "unit": "mm"}
